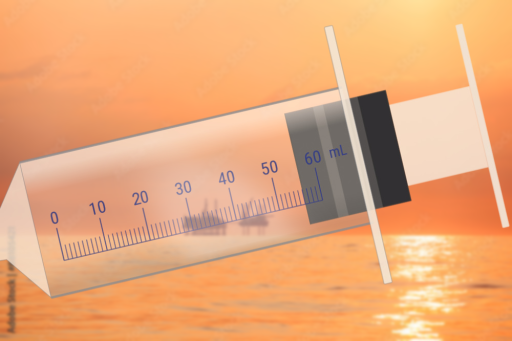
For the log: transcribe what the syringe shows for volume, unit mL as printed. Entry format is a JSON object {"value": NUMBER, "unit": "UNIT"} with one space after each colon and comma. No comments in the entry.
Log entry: {"value": 56, "unit": "mL"}
